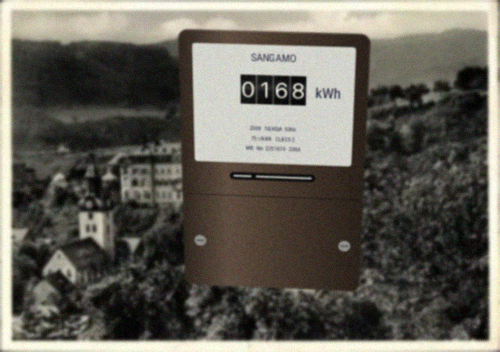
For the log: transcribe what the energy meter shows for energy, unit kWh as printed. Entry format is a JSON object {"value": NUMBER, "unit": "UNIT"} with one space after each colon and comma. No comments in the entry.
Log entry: {"value": 168, "unit": "kWh"}
